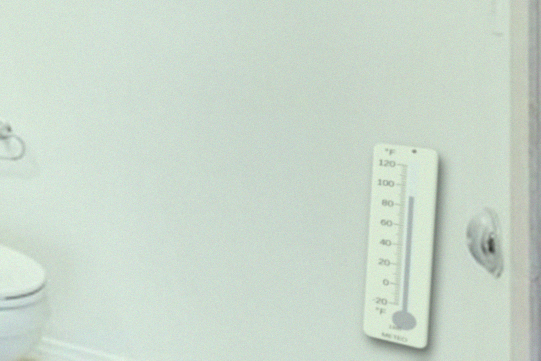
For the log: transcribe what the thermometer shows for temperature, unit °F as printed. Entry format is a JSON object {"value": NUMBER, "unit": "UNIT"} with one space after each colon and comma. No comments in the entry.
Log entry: {"value": 90, "unit": "°F"}
